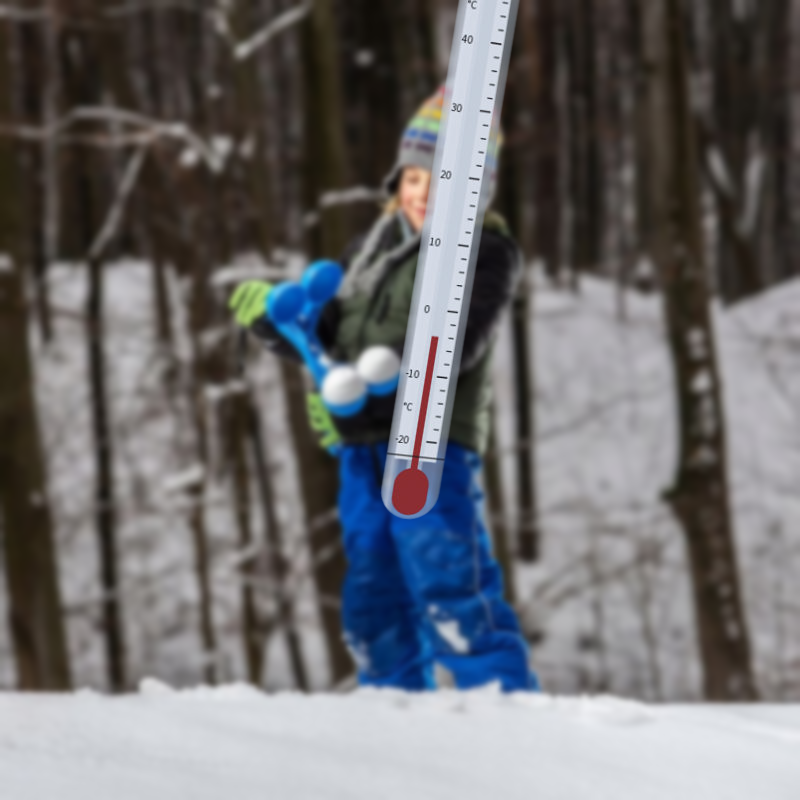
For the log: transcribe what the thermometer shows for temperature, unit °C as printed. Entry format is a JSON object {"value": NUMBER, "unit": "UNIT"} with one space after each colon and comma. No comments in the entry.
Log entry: {"value": -4, "unit": "°C"}
